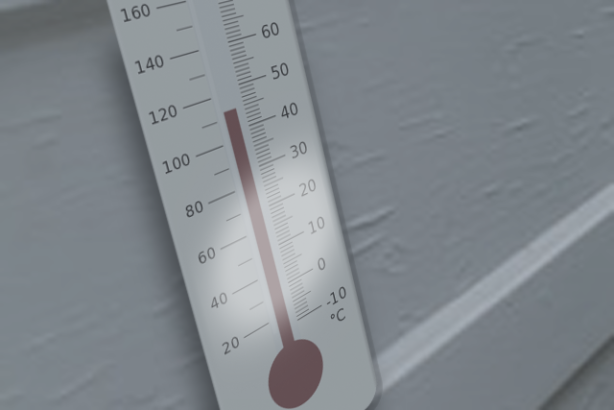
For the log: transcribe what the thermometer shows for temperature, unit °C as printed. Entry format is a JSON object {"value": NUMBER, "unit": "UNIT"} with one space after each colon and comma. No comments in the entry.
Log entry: {"value": 45, "unit": "°C"}
